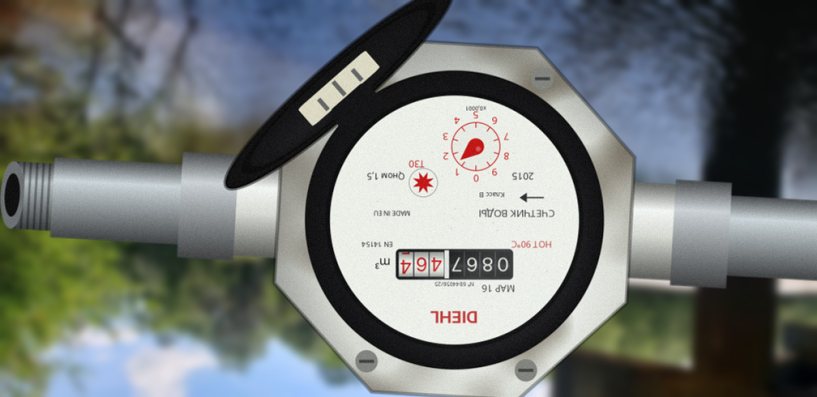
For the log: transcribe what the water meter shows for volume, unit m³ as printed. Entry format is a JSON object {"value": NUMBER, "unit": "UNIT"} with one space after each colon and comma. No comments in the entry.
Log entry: {"value": 867.4641, "unit": "m³"}
